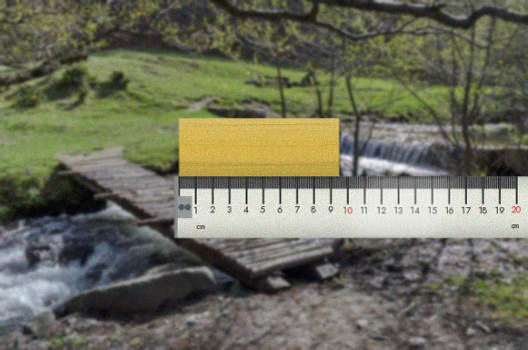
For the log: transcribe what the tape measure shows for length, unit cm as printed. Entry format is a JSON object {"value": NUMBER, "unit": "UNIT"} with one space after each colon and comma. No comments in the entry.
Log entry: {"value": 9.5, "unit": "cm"}
